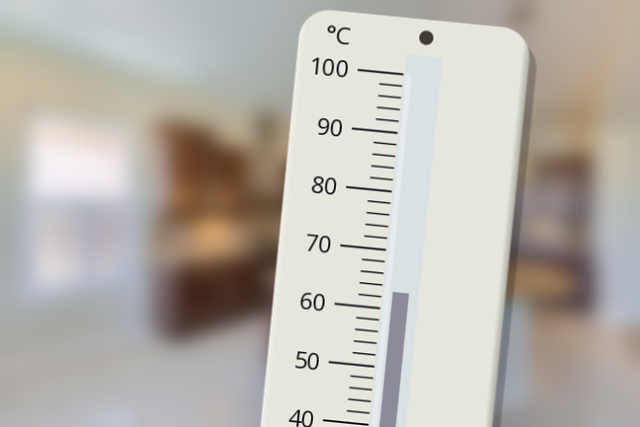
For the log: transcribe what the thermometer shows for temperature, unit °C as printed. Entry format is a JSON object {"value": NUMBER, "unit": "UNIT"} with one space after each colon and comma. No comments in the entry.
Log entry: {"value": 63, "unit": "°C"}
